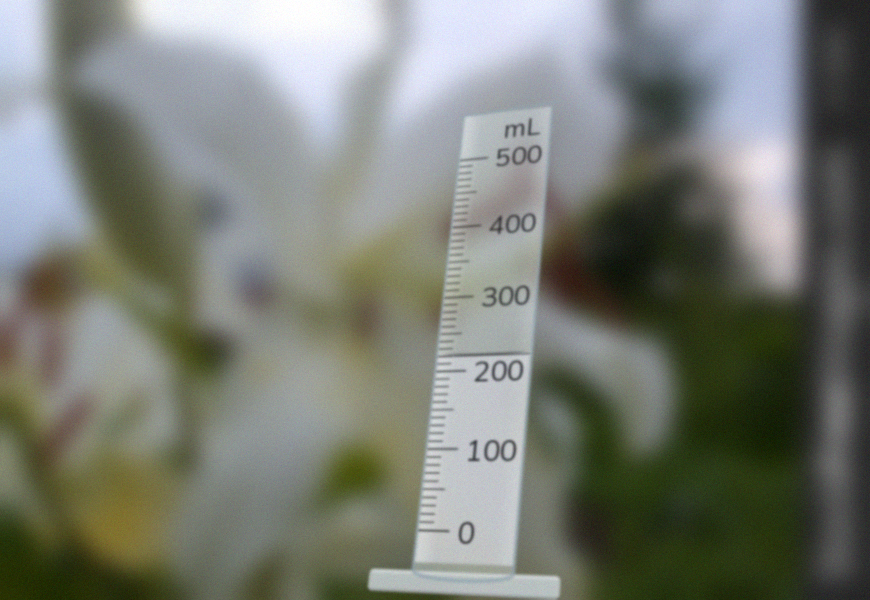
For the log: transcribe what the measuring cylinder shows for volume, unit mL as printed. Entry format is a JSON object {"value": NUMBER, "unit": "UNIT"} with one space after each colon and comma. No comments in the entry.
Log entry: {"value": 220, "unit": "mL"}
